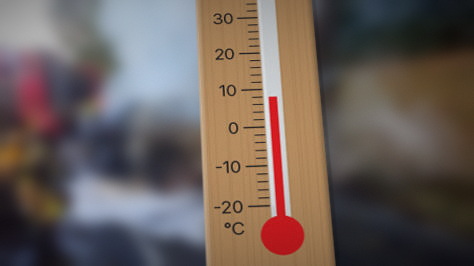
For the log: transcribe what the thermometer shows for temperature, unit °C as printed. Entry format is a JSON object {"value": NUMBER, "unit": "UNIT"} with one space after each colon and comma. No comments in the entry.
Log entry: {"value": 8, "unit": "°C"}
